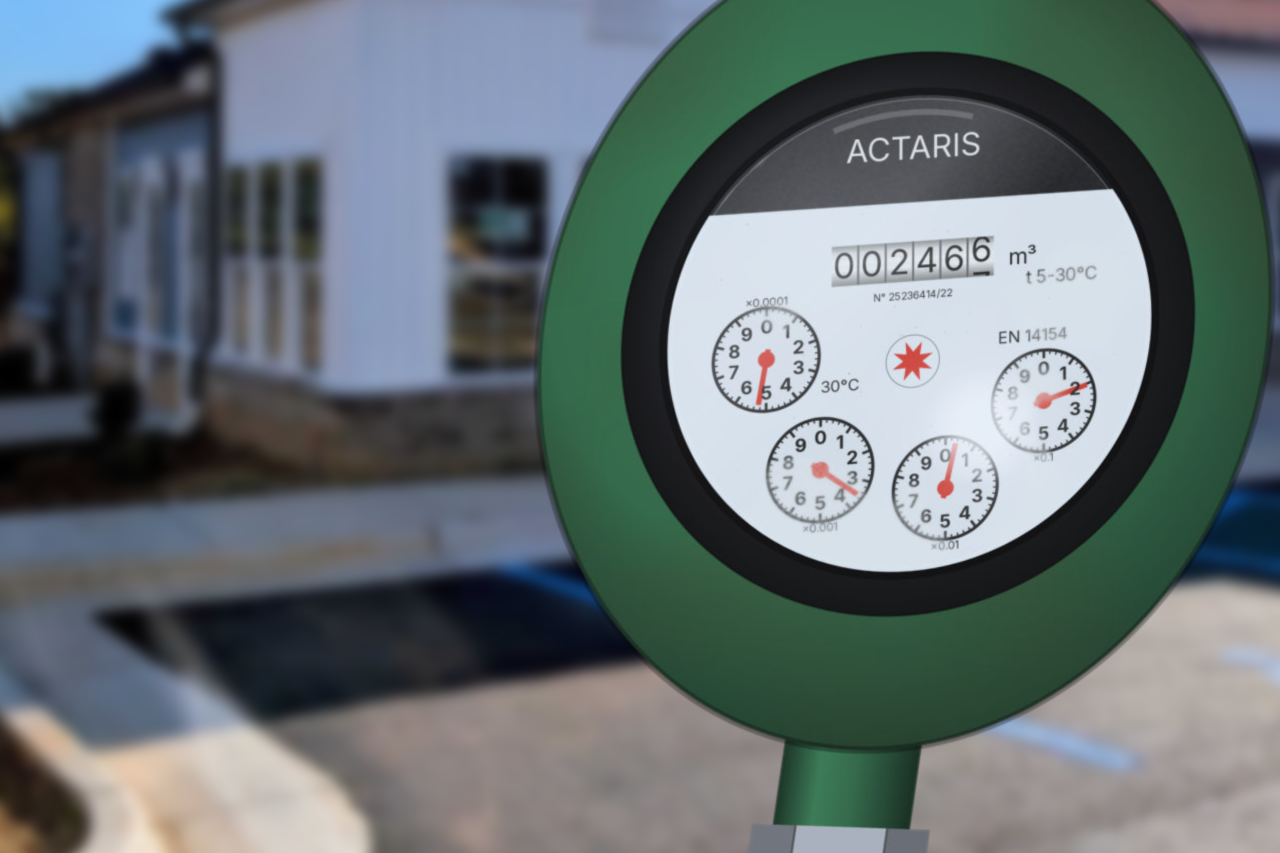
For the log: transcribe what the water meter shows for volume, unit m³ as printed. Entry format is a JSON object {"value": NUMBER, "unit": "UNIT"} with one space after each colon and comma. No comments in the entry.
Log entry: {"value": 2466.2035, "unit": "m³"}
